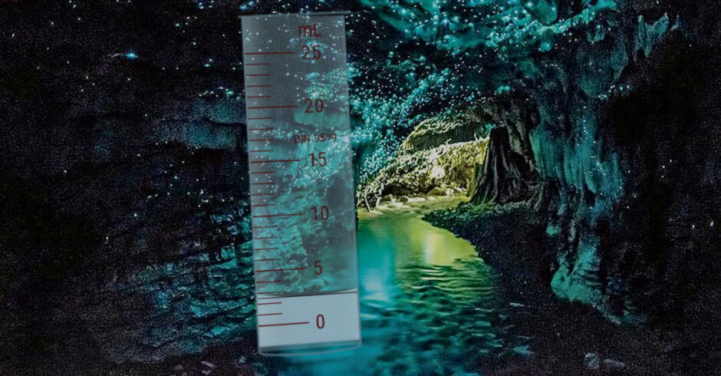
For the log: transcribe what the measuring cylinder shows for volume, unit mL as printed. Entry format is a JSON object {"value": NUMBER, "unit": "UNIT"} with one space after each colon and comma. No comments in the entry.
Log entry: {"value": 2.5, "unit": "mL"}
